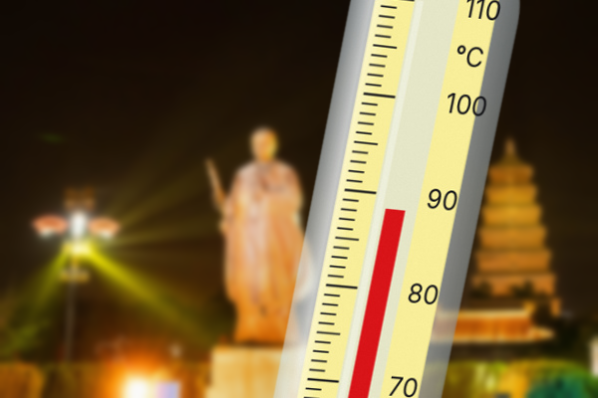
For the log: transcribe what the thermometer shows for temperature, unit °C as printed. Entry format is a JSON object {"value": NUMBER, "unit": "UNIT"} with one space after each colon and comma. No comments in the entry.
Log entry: {"value": 88.5, "unit": "°C"}
